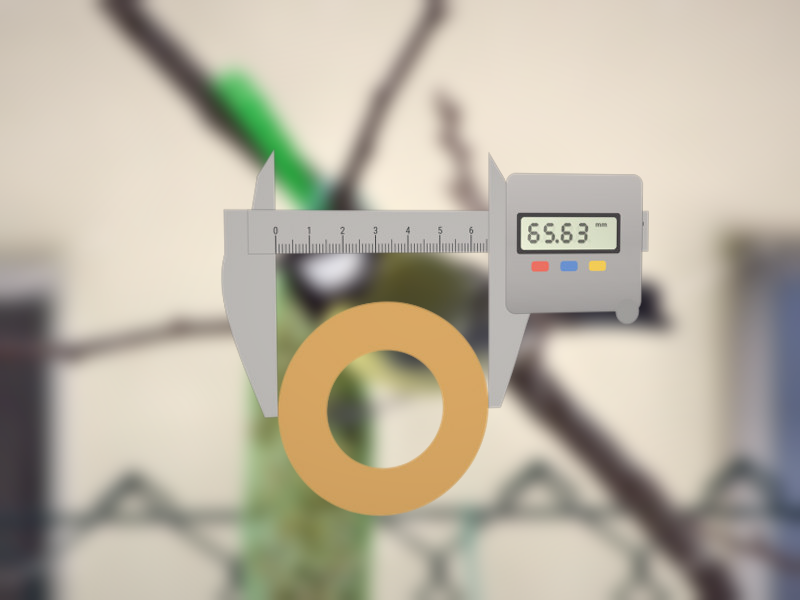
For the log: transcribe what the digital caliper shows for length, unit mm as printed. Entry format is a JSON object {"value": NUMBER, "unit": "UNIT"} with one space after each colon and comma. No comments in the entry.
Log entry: {"value": 65.63, "unit": "mm"}
